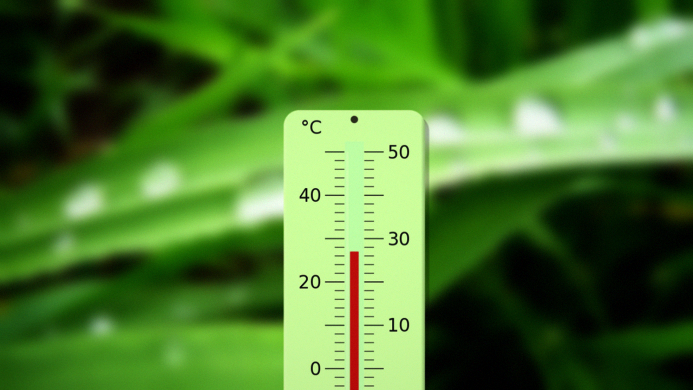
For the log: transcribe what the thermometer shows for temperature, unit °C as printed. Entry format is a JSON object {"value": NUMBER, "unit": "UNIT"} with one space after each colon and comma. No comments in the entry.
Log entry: {"value": 27, "unit": "°C"}
